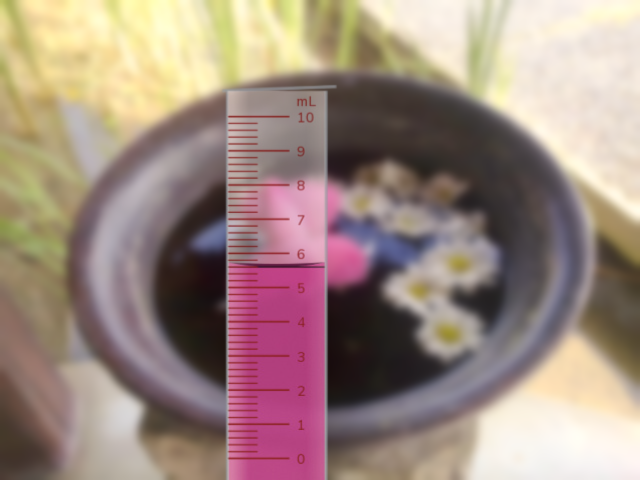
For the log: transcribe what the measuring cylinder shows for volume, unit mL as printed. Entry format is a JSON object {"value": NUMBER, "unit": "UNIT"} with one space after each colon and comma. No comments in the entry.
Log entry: {"value": 5.6, "unit": "mL"}
